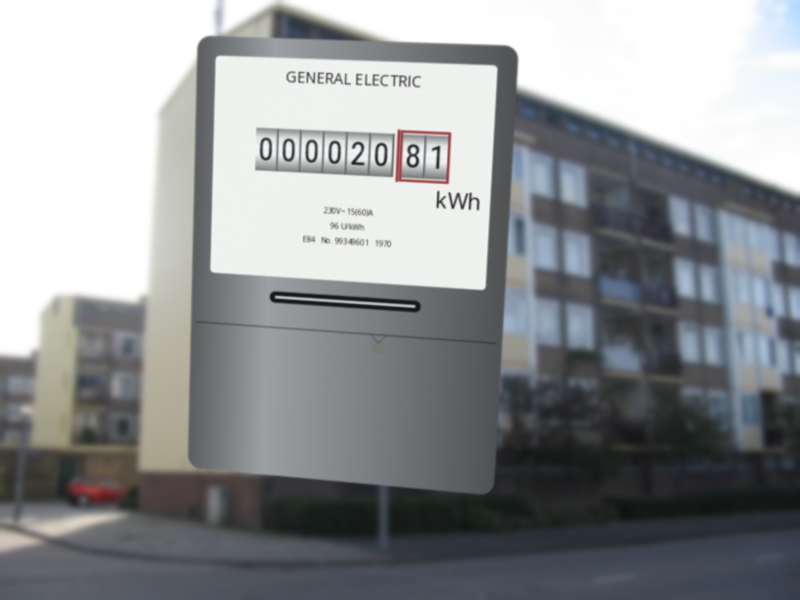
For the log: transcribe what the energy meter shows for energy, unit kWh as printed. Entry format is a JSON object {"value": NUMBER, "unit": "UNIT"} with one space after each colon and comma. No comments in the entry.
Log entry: {"value": 20.81, "unit": "kWh"}
